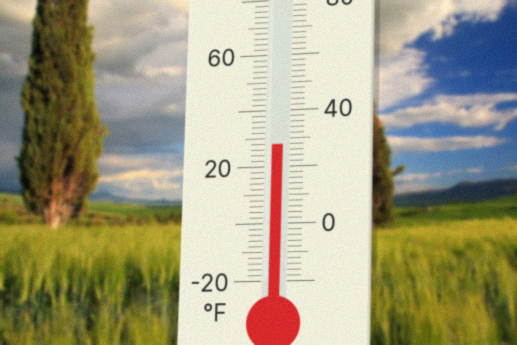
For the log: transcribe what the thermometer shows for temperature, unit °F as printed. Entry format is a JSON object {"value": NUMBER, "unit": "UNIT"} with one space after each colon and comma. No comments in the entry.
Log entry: {"value": 28, "unit": "°F"}
